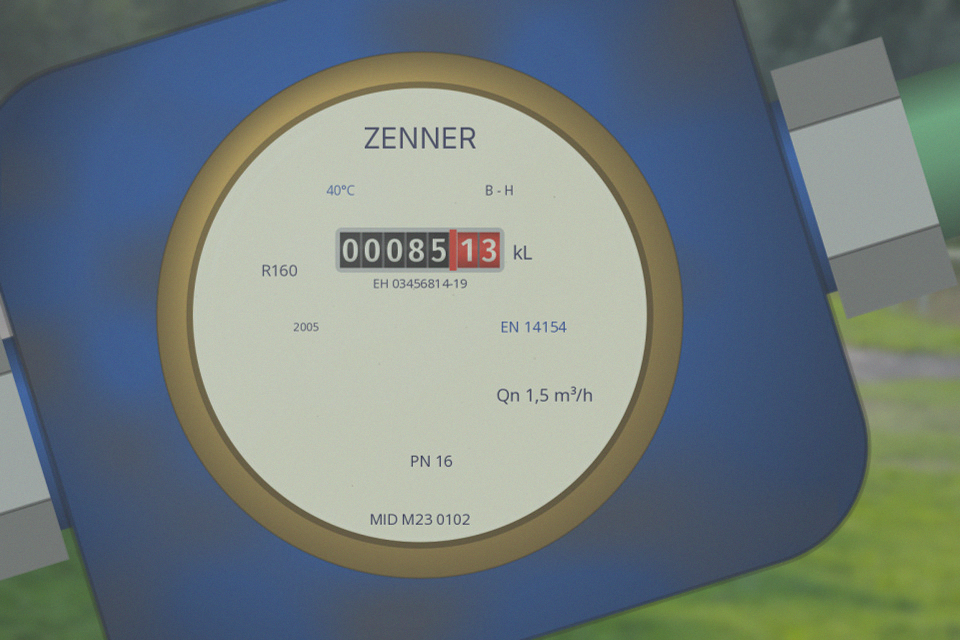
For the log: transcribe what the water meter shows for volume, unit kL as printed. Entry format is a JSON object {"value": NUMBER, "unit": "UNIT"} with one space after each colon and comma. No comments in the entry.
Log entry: {"value": 85.13, "unit": "kL"}
